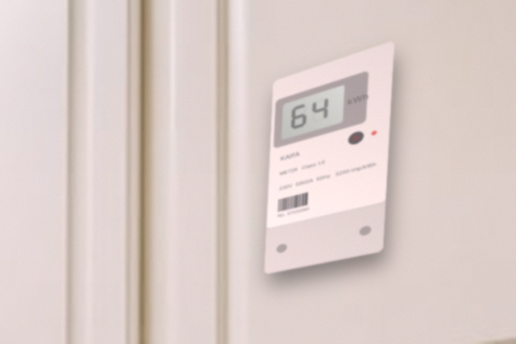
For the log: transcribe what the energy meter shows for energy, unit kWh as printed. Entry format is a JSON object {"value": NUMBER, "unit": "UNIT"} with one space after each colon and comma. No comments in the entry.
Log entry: {"value": 64, "unit": "kWh"}
